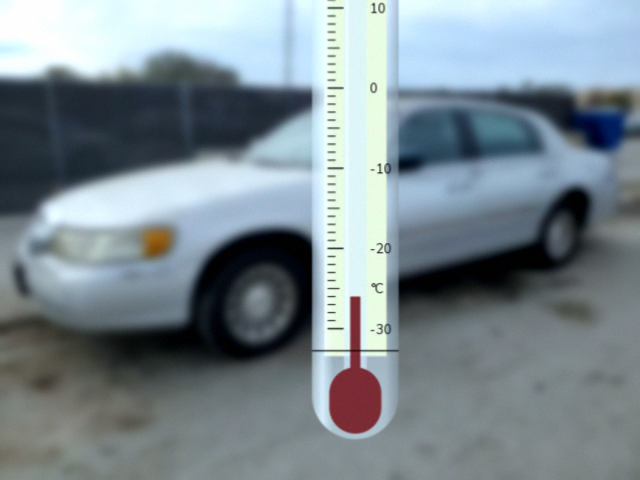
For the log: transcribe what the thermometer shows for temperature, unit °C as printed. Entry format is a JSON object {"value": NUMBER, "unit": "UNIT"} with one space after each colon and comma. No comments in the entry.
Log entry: {"value": -26, "unit": "°C"}
